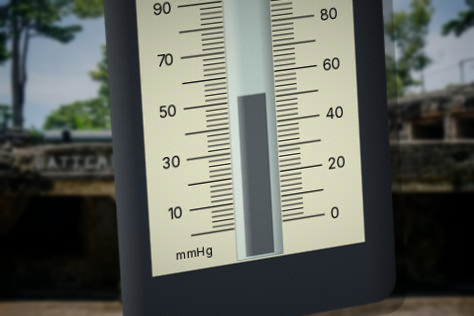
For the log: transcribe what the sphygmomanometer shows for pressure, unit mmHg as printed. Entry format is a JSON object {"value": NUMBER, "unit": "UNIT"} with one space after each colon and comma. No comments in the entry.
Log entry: {"value": 52, "unit": "mmHg"}
